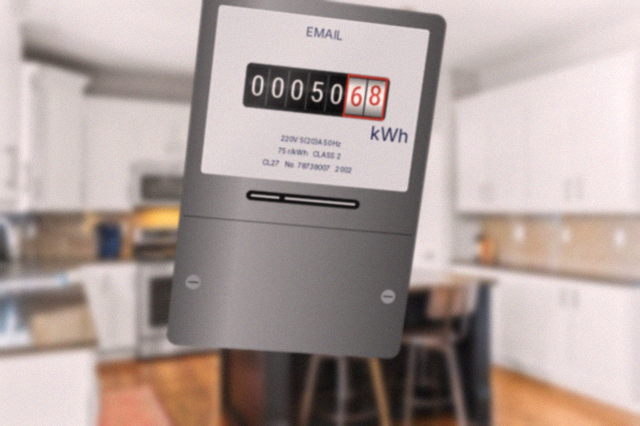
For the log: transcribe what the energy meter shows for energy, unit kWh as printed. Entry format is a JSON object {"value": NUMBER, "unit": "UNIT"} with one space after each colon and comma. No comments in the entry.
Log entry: {"value": 50.68, "unit": "kWh"}
